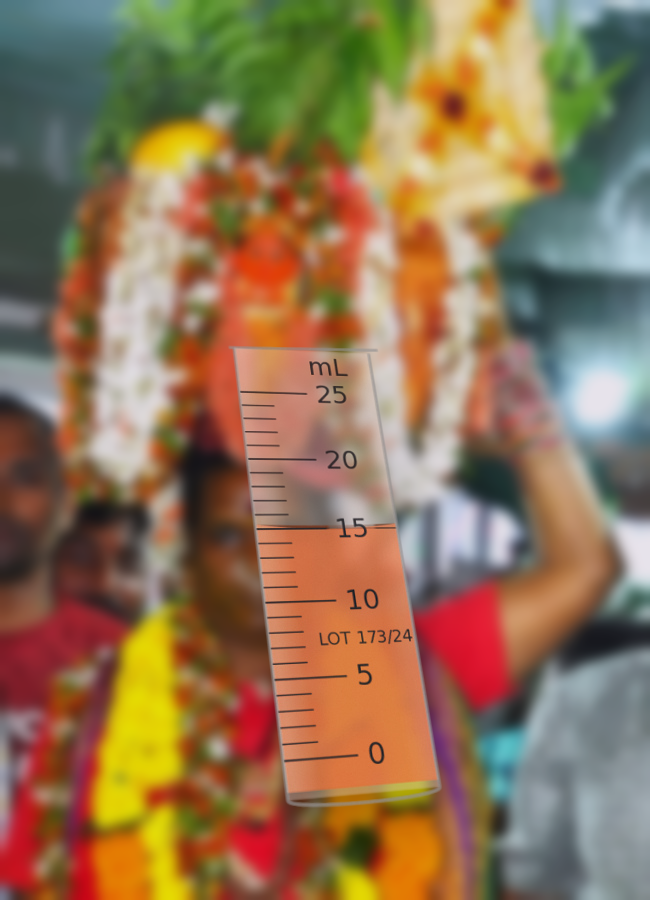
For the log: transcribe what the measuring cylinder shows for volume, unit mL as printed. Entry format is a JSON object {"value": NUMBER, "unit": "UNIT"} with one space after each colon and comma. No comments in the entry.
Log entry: {"value": 15, "unit": "mL"}
